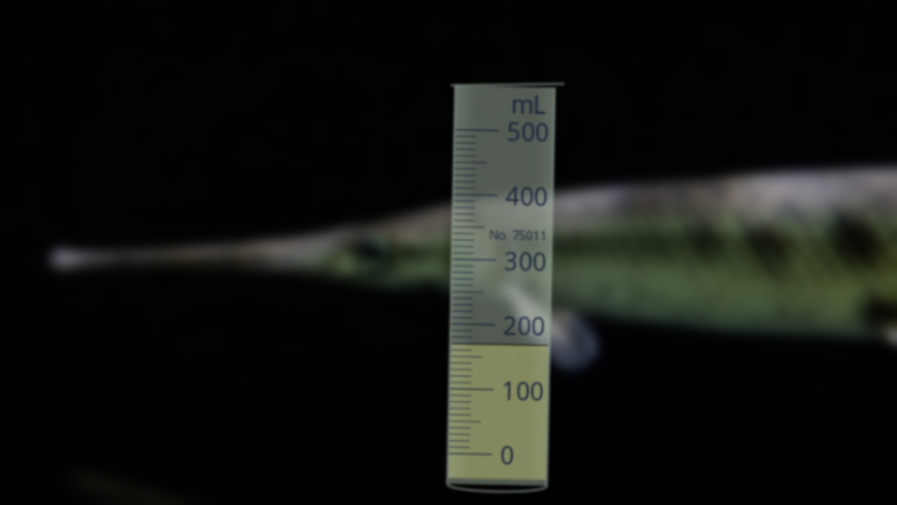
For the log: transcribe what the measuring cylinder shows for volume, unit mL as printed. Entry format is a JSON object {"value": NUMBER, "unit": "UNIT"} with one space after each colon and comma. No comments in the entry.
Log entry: {"value": 170, "unit": "mL"}
